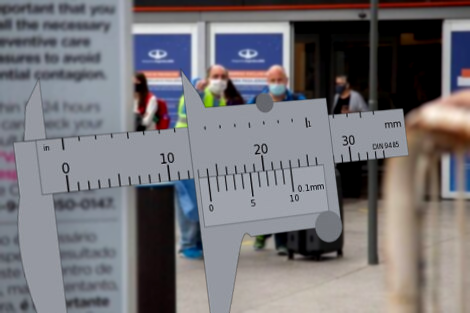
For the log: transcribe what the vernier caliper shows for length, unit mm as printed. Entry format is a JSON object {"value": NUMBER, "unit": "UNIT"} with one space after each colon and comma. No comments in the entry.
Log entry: {"value": 14.0, "unit": "mm"}
